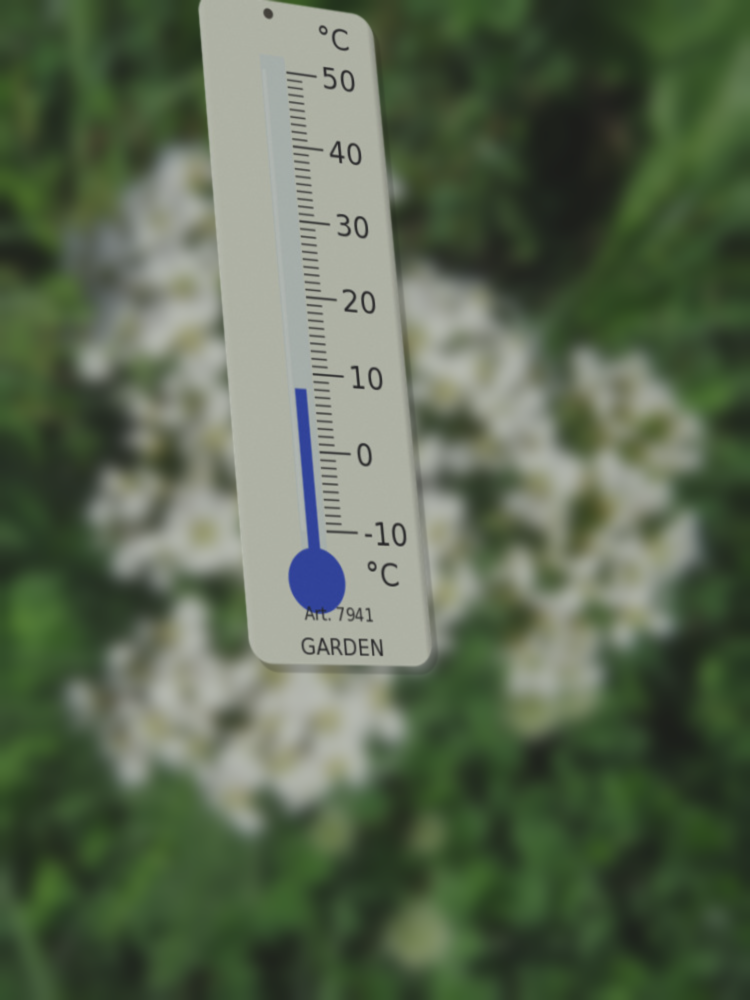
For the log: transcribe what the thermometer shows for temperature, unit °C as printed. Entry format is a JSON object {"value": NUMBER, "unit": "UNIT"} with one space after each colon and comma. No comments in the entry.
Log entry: {"value": 8, "unit": "°C"}
